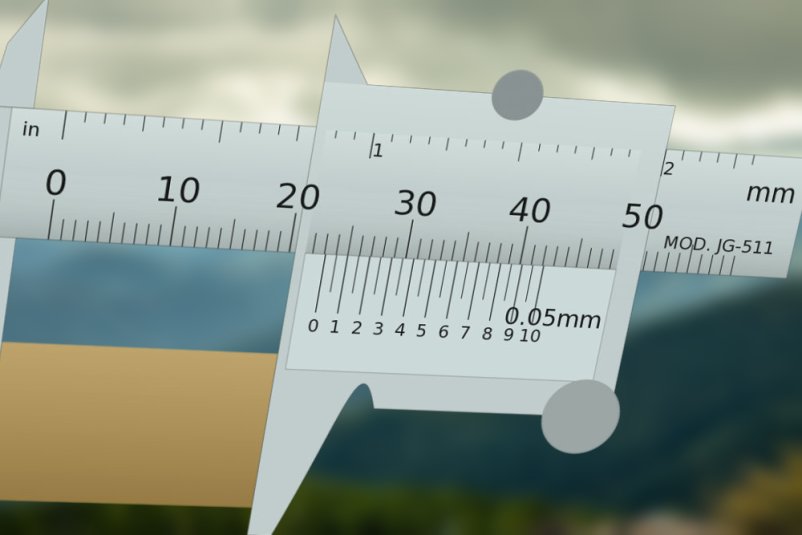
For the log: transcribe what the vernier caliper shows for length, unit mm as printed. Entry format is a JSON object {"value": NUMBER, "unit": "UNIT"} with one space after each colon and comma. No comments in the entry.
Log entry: {"value": 23.1, "unit": "mm"}
